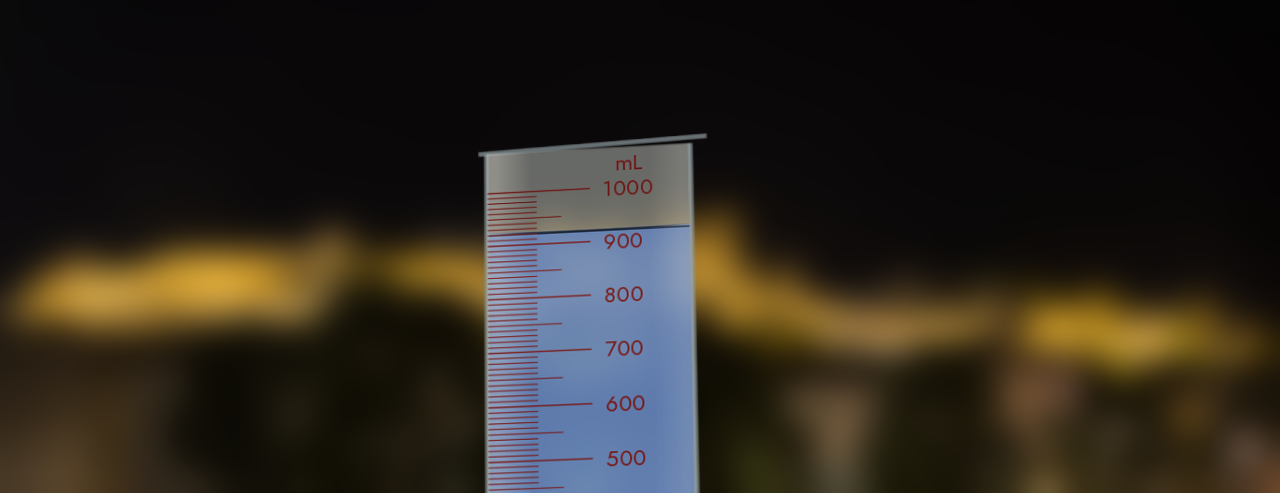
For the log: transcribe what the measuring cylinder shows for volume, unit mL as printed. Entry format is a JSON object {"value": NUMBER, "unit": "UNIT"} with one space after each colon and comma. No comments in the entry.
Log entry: {"value": 920, "unit": "mL"}
